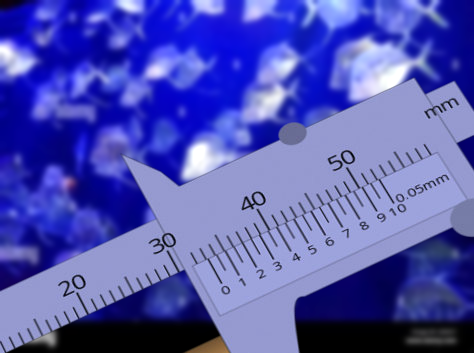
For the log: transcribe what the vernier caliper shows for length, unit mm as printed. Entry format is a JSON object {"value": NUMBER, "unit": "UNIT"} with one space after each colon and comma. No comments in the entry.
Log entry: {"value": 33.2, "unit": "mm"}
